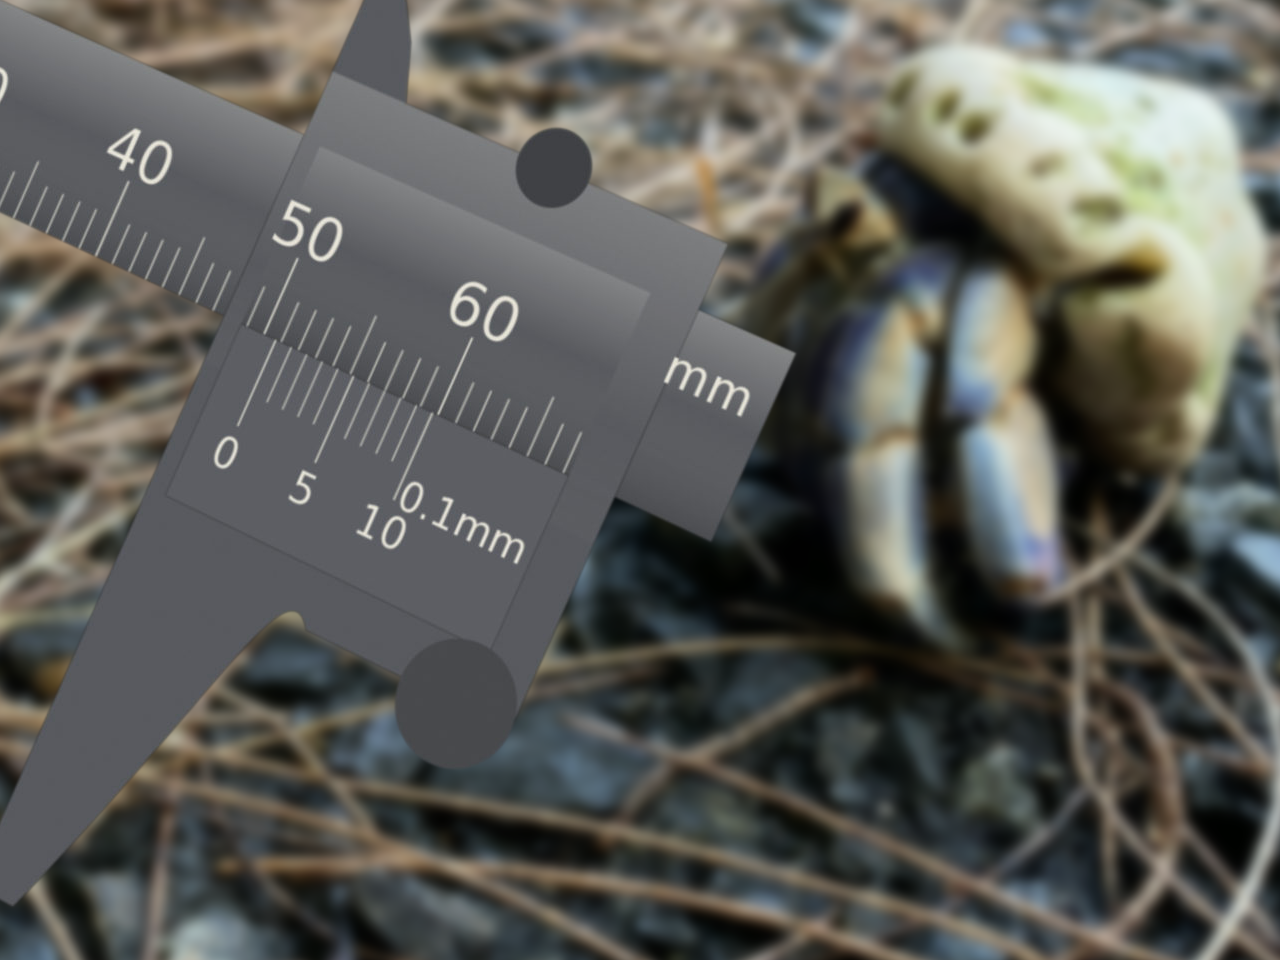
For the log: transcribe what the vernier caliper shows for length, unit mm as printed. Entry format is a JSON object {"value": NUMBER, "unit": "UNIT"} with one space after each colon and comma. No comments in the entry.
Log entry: {"value": 50.7, "unit": "mm"}
